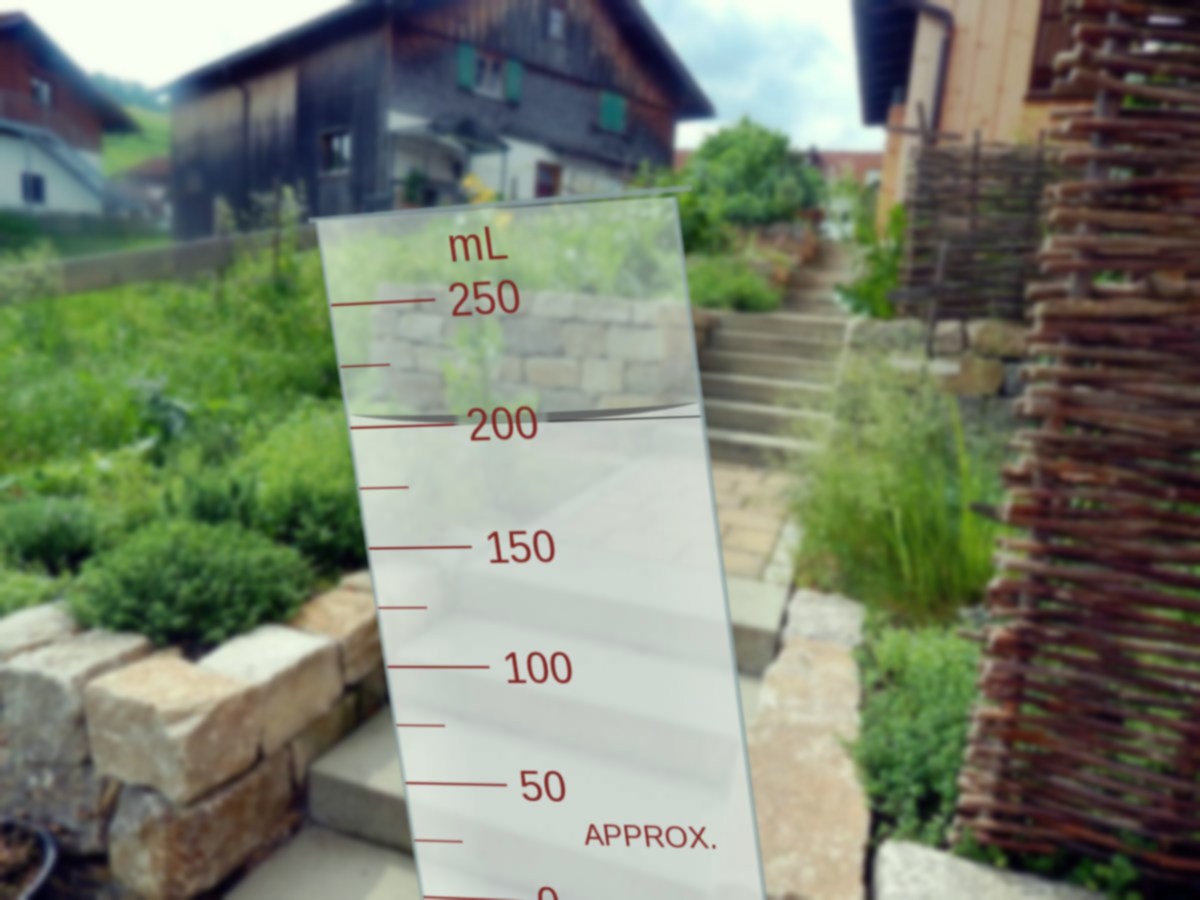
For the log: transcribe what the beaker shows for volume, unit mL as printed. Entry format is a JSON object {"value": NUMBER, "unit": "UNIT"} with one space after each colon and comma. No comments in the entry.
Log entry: {"value": 200, "unit": "mL"}
